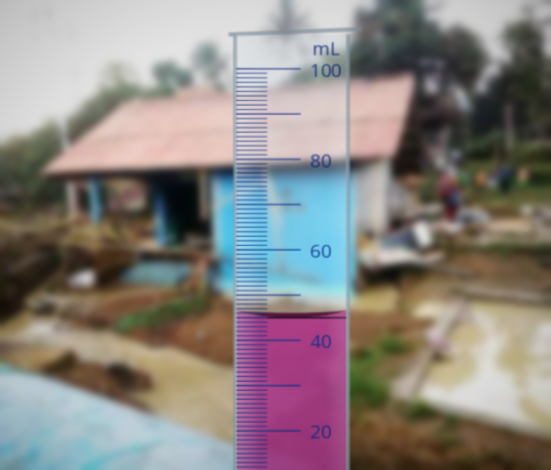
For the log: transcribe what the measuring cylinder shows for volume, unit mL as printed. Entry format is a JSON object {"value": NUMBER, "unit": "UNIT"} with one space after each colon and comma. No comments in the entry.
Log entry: {"value": 45, "unit": "mL"}
